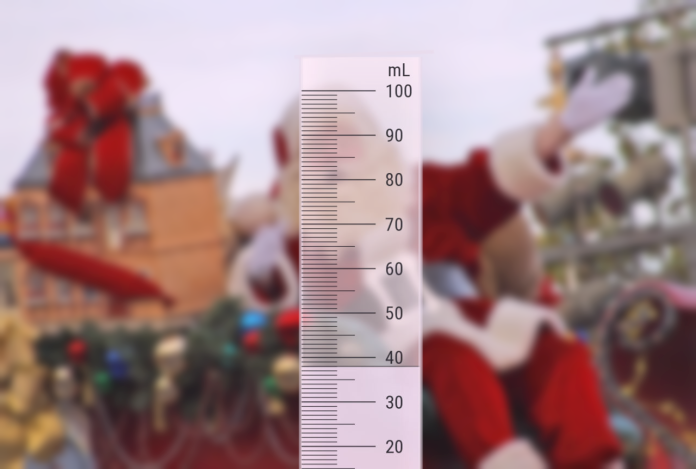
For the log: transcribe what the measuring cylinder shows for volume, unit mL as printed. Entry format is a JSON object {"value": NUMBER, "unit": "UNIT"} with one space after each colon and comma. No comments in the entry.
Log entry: {"value": 38, "unit": "mL"}
